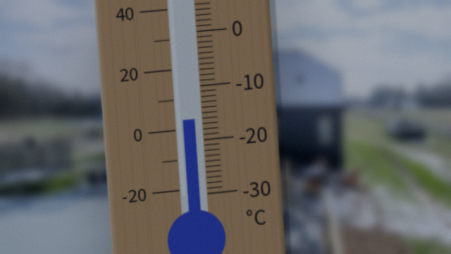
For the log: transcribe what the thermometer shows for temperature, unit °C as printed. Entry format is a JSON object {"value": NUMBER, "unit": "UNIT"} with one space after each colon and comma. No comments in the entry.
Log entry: {"value": -16, "unit": "°C"}
